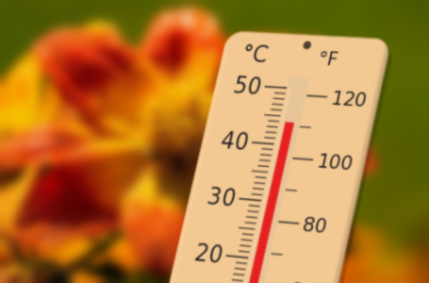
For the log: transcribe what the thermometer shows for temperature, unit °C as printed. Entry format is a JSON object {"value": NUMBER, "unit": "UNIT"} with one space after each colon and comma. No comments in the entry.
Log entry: {"value": 44, "unit": "°C"}
